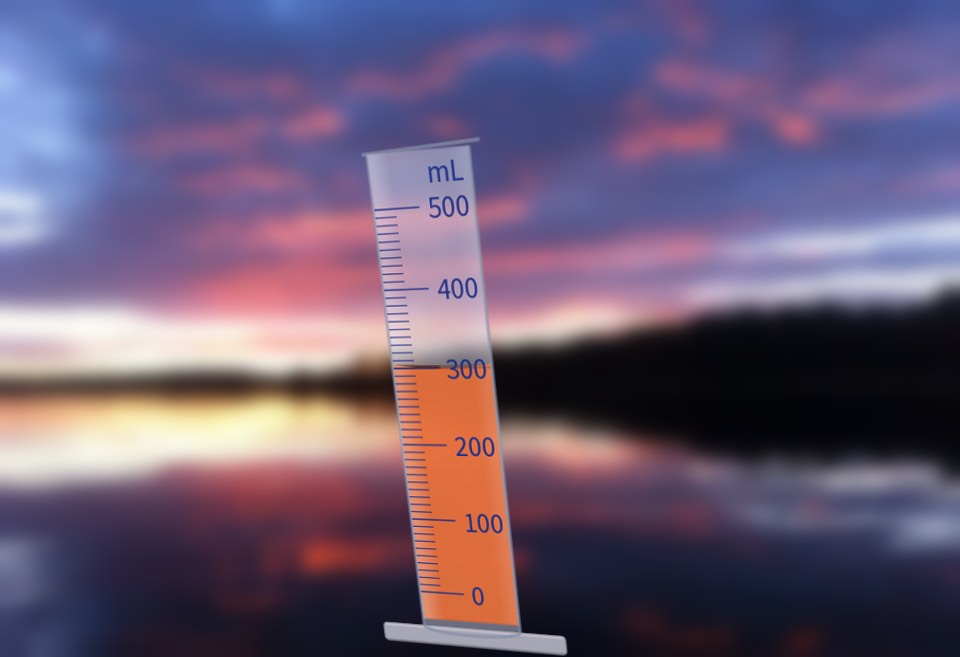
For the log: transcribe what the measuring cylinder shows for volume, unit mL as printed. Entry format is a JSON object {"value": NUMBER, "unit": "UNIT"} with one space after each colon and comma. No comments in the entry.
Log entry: {"value": 300, "unit": "mL"}
